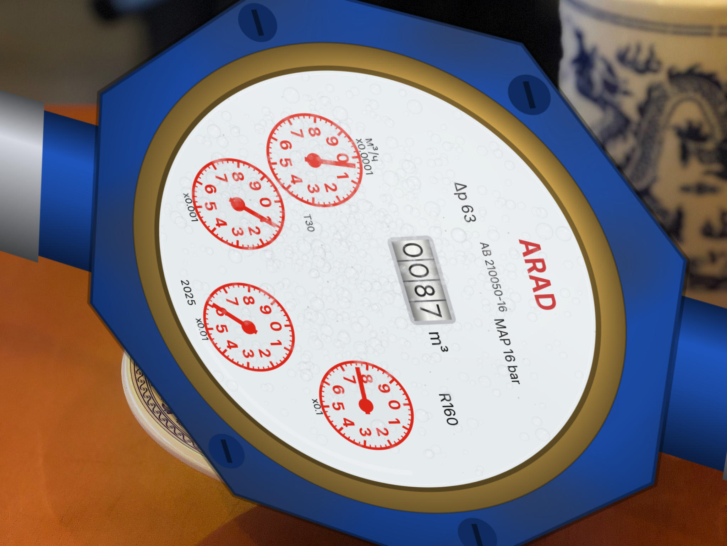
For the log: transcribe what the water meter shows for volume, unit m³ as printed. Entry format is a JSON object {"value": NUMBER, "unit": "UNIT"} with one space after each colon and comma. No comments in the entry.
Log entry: {"value": 87.7610, "unit": "m³"}
